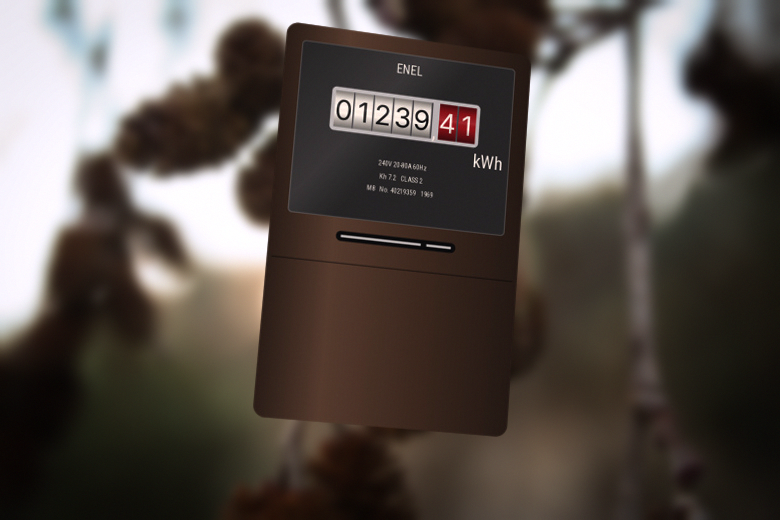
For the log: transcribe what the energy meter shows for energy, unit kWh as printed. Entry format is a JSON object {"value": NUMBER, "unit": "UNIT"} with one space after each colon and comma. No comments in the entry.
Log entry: {"value": 1239.41, "unit": "kWh"}
